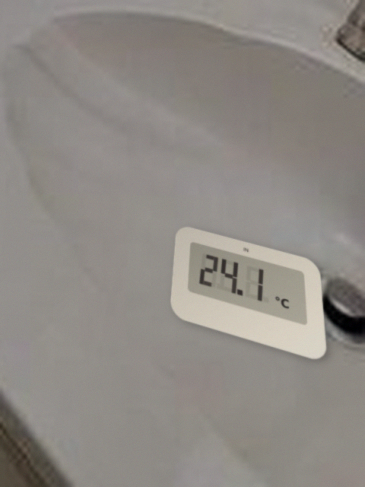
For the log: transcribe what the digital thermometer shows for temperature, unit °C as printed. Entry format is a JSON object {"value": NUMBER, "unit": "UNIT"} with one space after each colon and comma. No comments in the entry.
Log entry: {"value": 24.1, "unit": "°C"}
